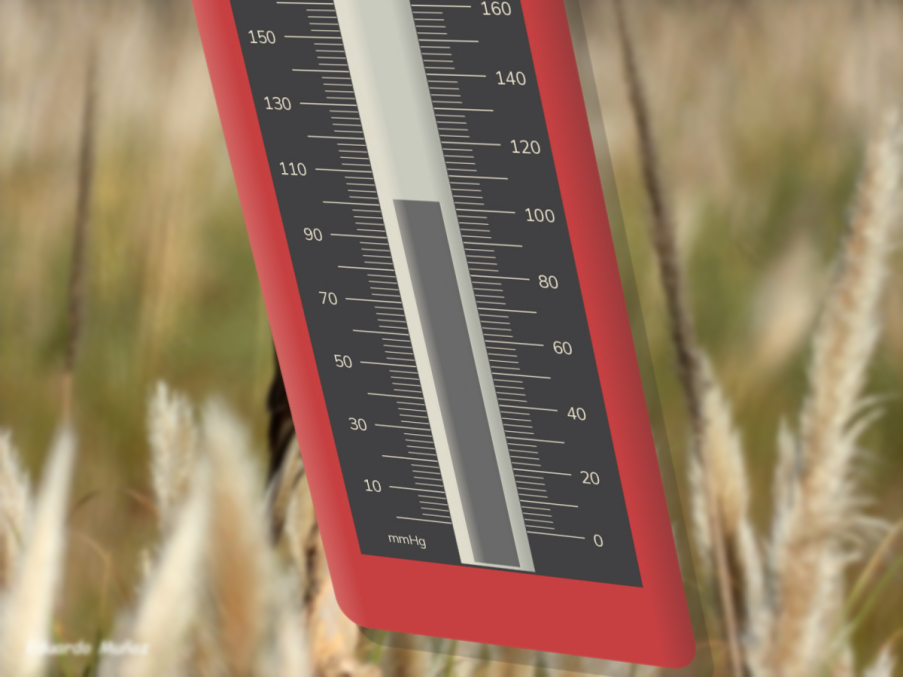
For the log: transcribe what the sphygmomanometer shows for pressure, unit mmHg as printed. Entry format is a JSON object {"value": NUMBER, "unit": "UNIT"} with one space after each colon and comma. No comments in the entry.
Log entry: {"value": 102, "unit": "mmHg"}
